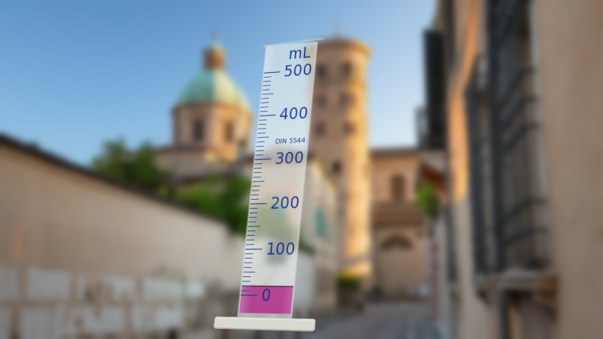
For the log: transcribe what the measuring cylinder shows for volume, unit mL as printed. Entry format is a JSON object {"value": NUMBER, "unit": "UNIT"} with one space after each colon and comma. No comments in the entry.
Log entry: {"value": 20, "unit": "mL"}
